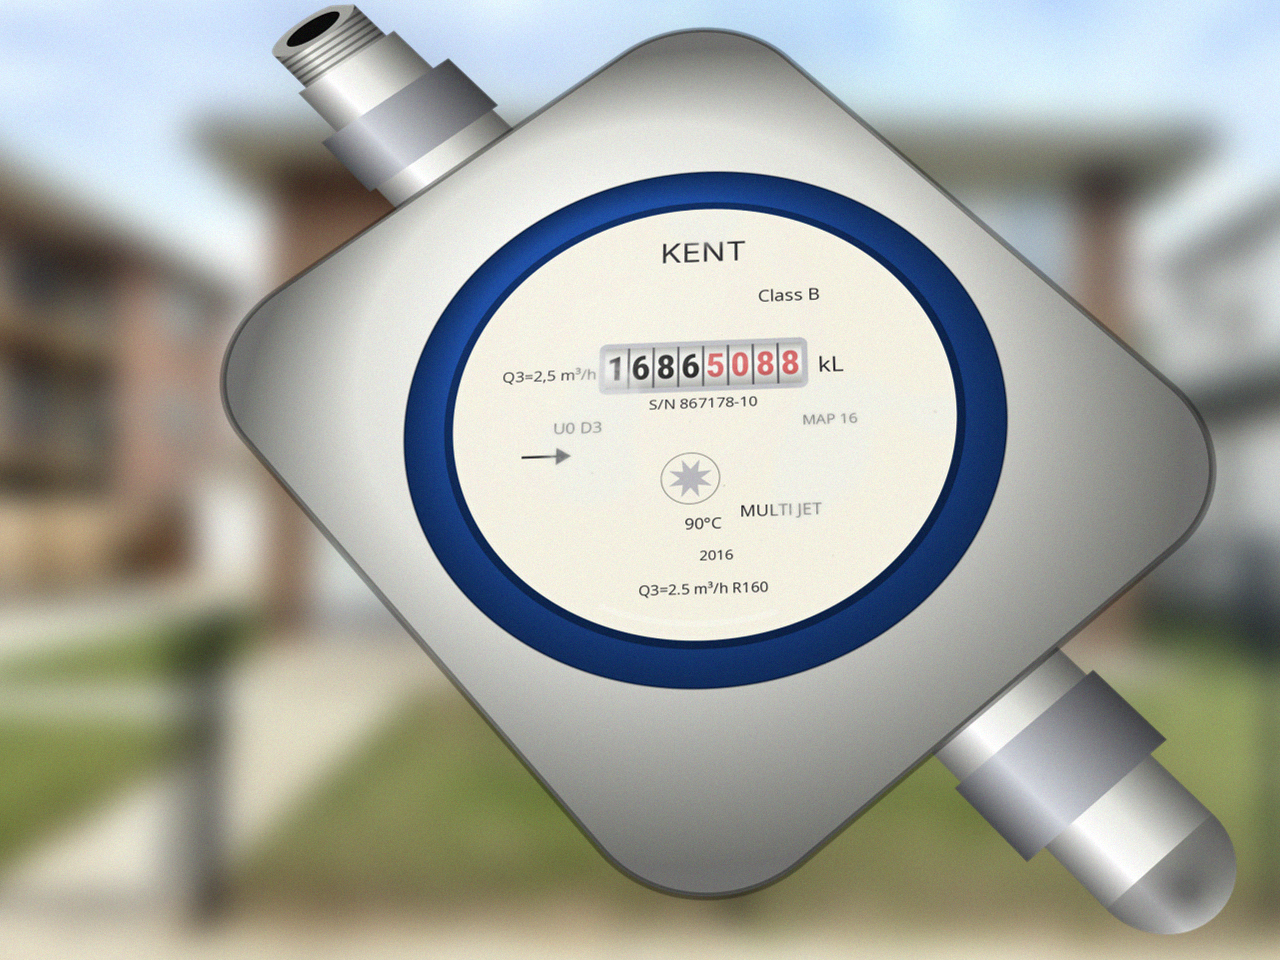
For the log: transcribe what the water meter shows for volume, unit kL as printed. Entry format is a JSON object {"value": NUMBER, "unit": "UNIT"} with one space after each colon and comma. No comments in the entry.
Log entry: {"value": 1686.5088, "unit": "kL"}
